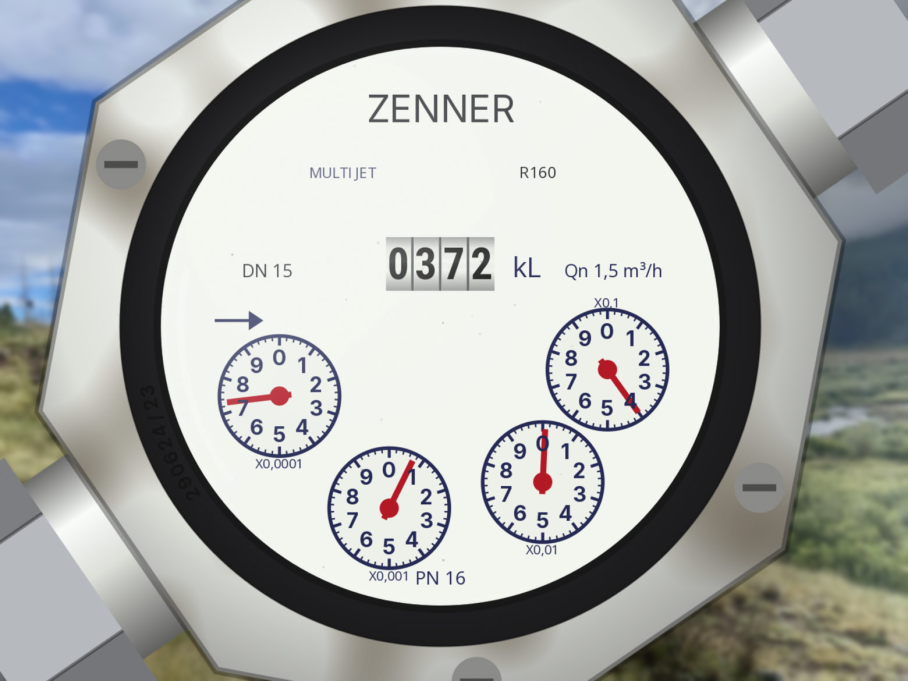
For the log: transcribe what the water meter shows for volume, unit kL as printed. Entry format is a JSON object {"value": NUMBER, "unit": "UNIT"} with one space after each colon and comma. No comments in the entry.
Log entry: {"value": 372.4007, "unit": "kL"}
